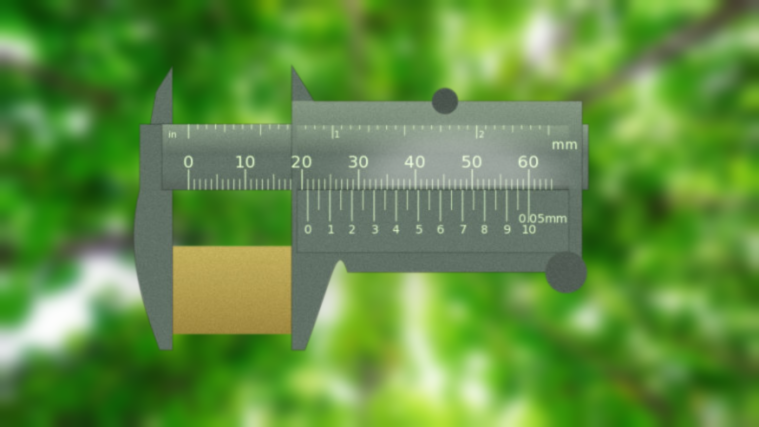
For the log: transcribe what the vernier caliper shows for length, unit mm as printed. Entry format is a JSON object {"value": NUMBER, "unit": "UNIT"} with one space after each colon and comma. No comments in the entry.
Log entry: {"value": 21.0, "unit": "mm"}
